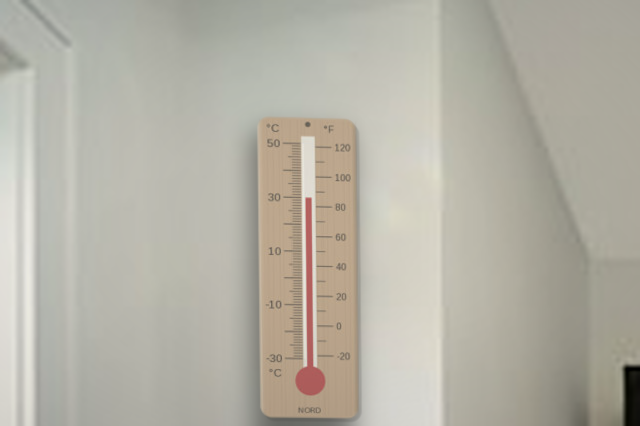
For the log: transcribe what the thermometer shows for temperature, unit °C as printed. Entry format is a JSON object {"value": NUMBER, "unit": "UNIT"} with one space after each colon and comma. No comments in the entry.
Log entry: {"value": 30, "unit": "°C"}
